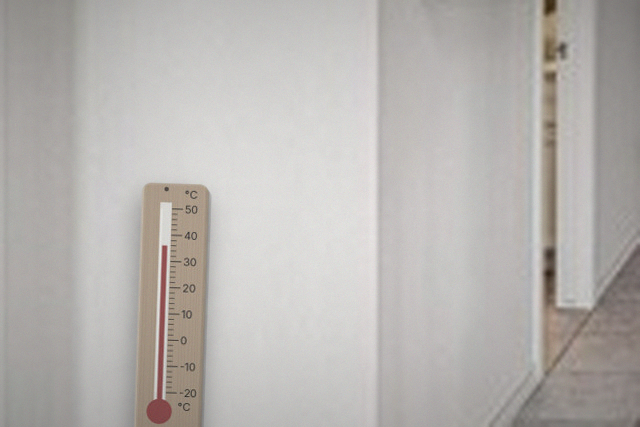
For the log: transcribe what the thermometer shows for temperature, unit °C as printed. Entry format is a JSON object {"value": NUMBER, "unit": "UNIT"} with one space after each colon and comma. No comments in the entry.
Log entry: {"value": 36, "unit": "°C"}
